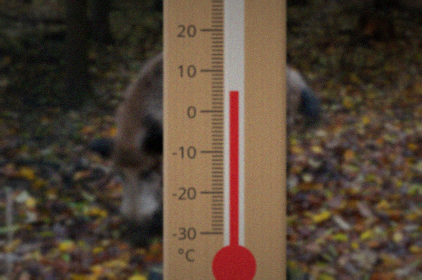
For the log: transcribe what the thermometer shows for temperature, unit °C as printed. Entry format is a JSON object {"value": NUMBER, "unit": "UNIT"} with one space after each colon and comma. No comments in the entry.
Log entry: {"value": 5, "unit": "°C"}
